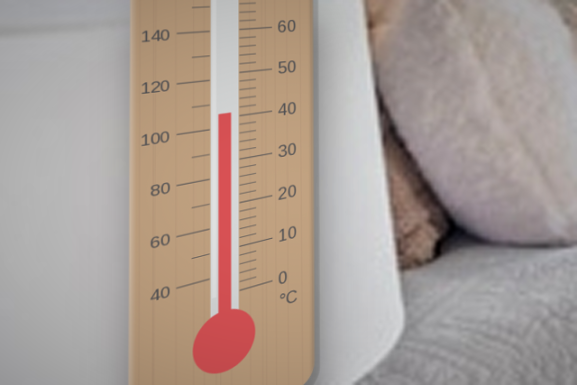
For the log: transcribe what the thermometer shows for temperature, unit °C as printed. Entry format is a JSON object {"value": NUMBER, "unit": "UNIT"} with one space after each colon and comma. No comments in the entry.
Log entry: {"value": 41, "unit": "°C"}
